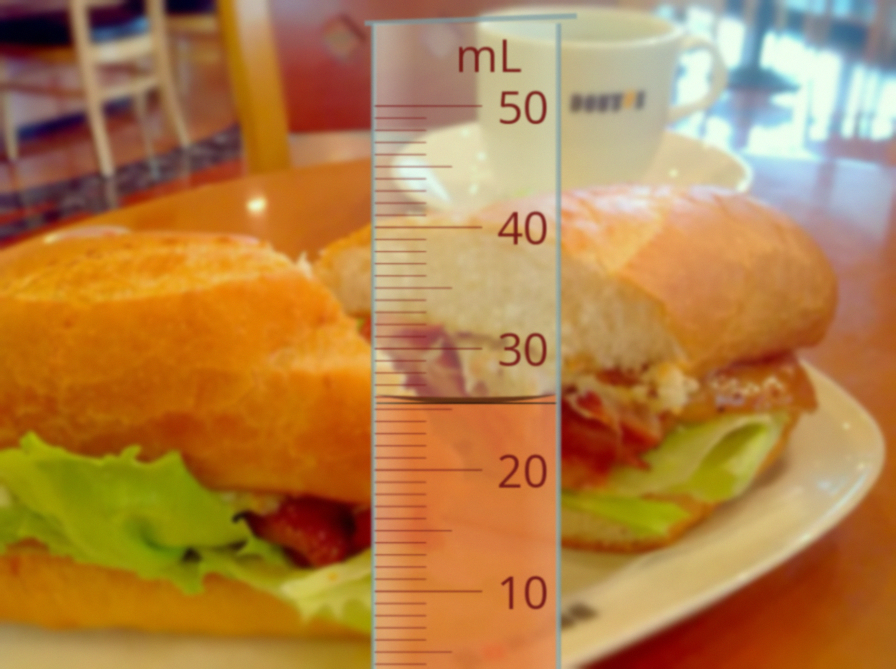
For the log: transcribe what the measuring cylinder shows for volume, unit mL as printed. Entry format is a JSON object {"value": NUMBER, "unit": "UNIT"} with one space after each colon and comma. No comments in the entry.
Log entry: {"value": 25.5, "unit": "mL"}
